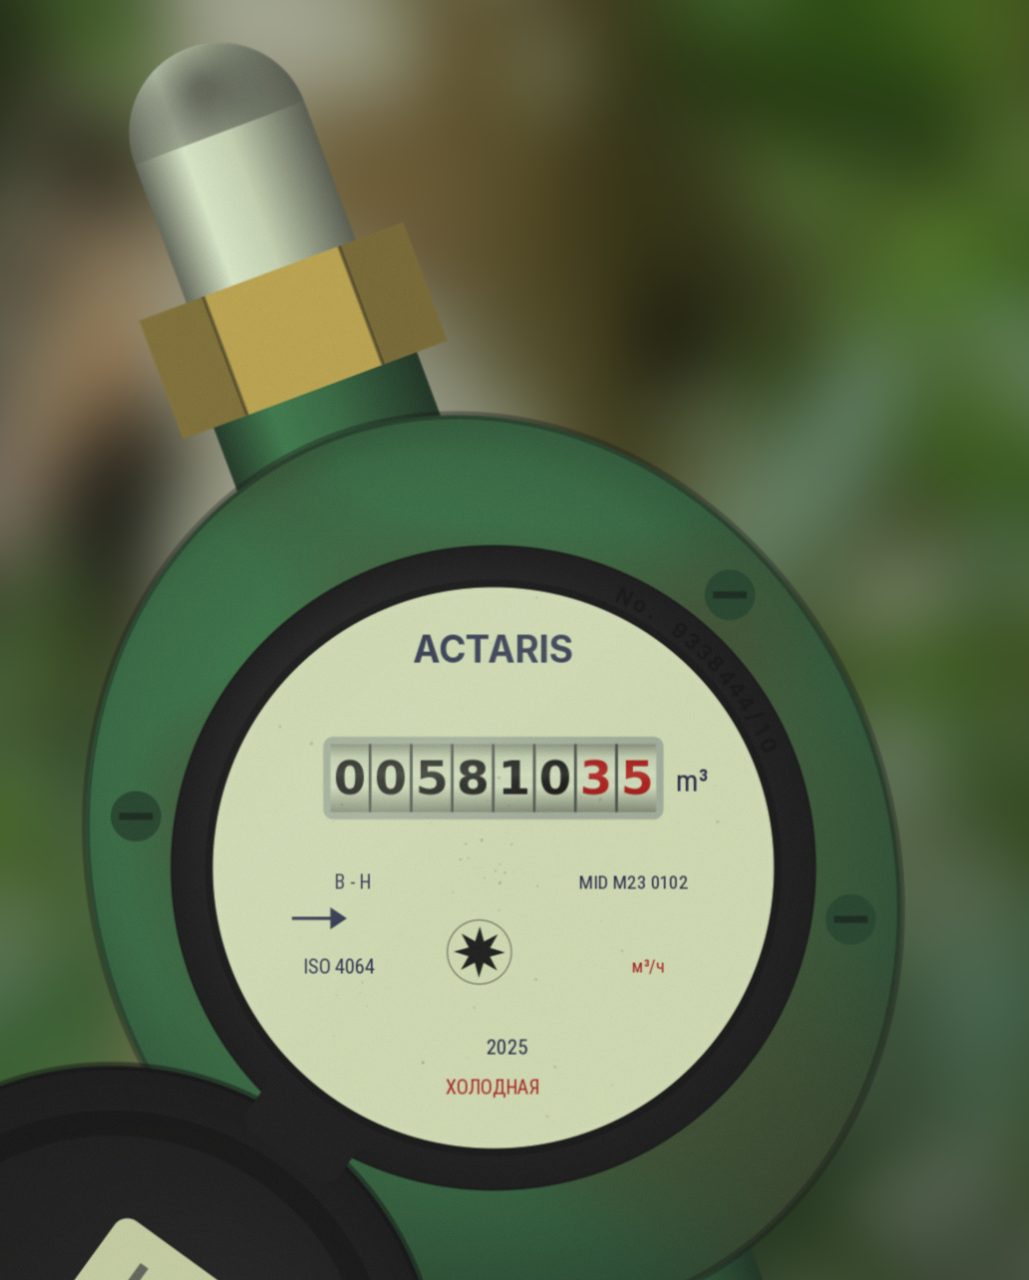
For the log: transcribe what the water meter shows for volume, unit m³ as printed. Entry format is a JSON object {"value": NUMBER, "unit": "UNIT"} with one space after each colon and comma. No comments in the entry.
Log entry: {"value": 5810.35, "unit": "m³"}
